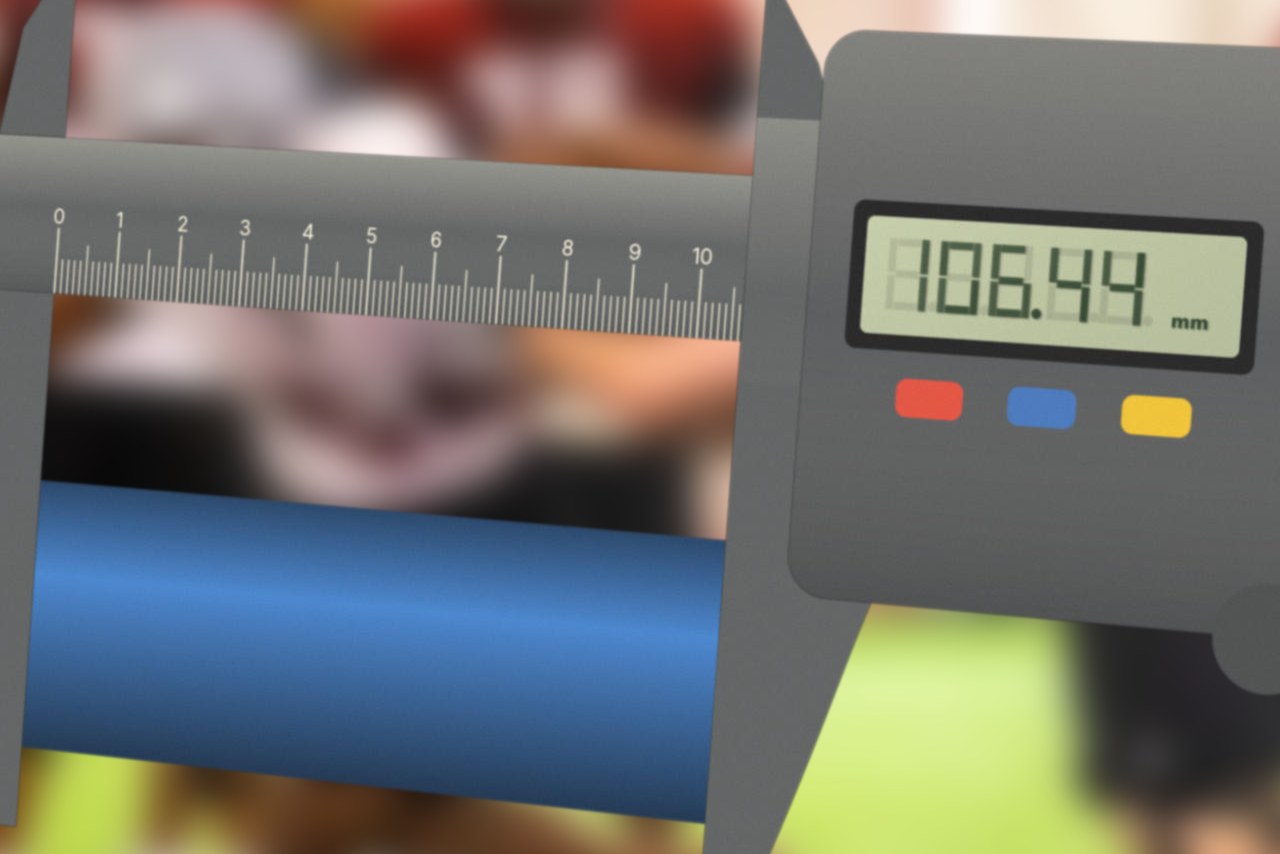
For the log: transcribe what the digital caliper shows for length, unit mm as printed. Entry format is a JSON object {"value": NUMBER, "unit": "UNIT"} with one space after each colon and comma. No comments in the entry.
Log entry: {"value": 106.44, "unit": "mm"}
